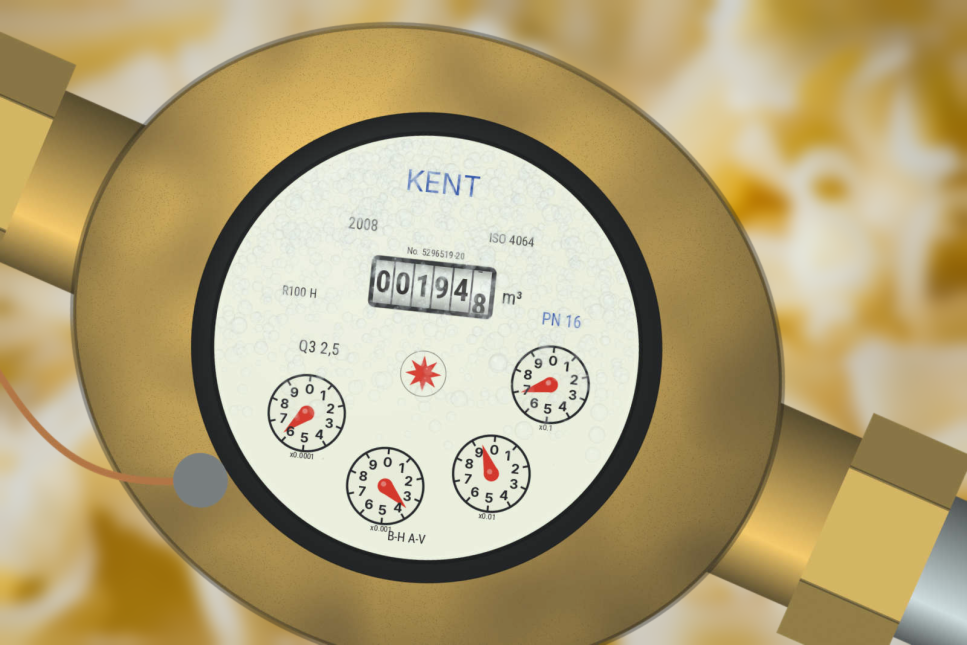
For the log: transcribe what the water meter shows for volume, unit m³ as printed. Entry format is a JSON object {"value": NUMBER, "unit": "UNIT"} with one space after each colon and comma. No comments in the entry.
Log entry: {"value": 1947.6936, "unit": "m³"}
